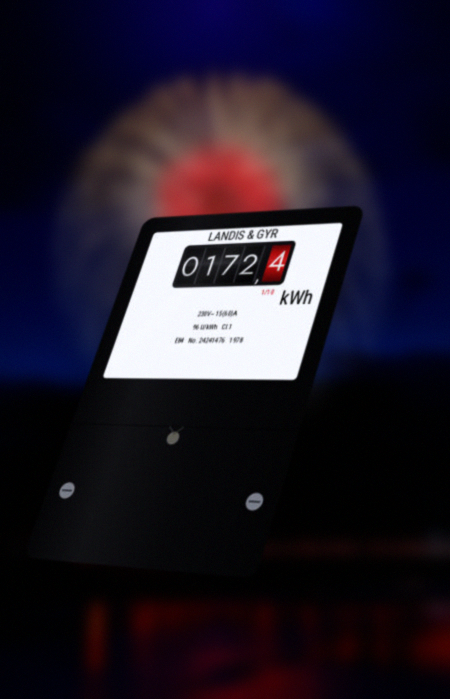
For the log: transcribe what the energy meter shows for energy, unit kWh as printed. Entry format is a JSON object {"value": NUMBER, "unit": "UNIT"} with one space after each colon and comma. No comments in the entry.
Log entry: {"value": 172.4, "unit": "kWh"}
